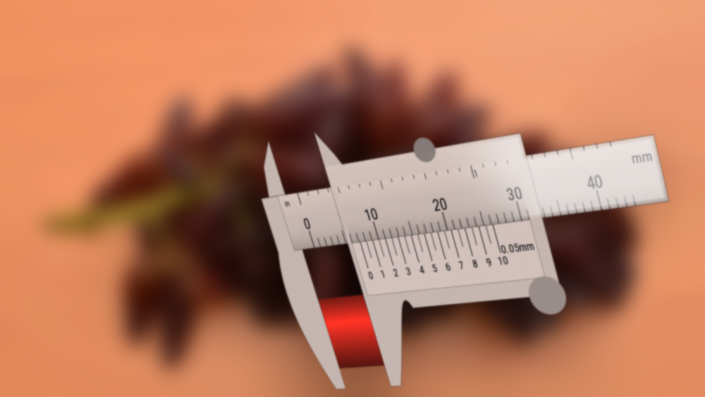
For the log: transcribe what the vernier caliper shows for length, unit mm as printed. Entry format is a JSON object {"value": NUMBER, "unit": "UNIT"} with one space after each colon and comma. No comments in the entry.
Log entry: {"value": 7.2, "unit": "mm"}
